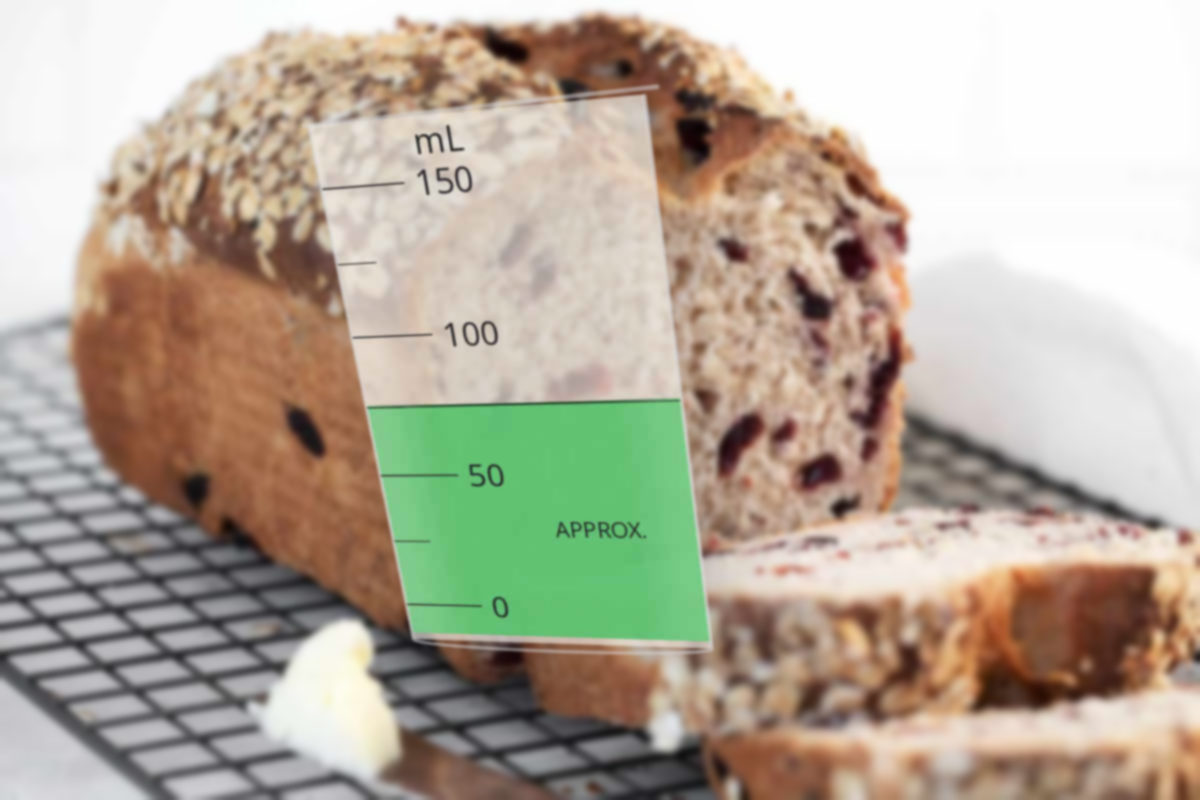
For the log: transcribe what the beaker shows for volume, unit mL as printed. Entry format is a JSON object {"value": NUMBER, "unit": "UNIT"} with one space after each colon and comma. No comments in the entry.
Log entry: {"value": 75, "unit": "mL"}
